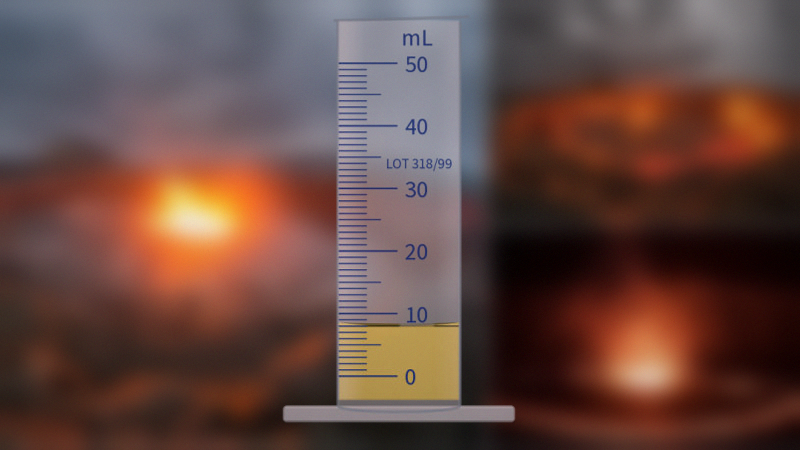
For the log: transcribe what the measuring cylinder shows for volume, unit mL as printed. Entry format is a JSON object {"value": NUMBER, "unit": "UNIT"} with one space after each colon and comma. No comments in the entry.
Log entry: {"value": 8, "unit": "mL"}
